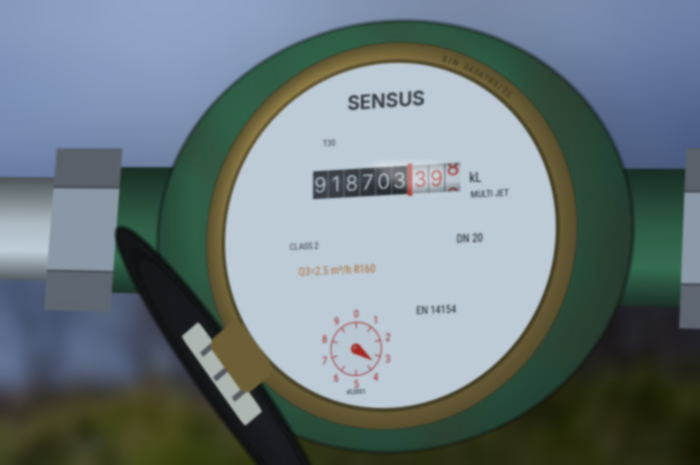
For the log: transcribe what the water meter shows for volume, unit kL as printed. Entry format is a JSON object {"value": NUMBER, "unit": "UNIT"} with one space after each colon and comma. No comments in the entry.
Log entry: {"value": 918703.3983, "unit": "kL"}
